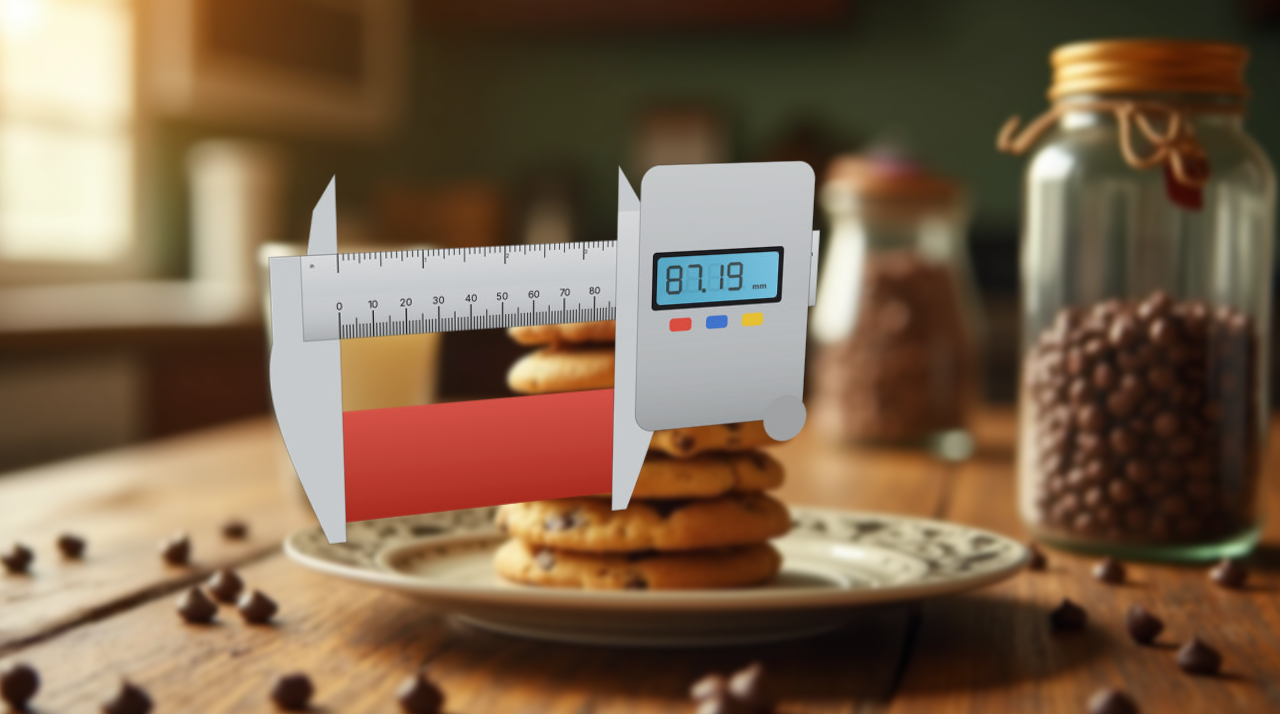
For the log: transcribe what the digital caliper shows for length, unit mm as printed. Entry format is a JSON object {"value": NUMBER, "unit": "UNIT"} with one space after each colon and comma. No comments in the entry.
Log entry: {"value": 87.19, "unit": "mm"}
